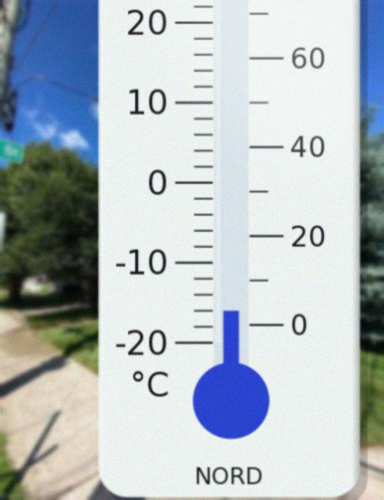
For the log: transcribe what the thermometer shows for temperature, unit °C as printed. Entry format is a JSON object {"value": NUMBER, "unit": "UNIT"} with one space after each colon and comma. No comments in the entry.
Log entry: {"value": -16, "unit": "°C"}
